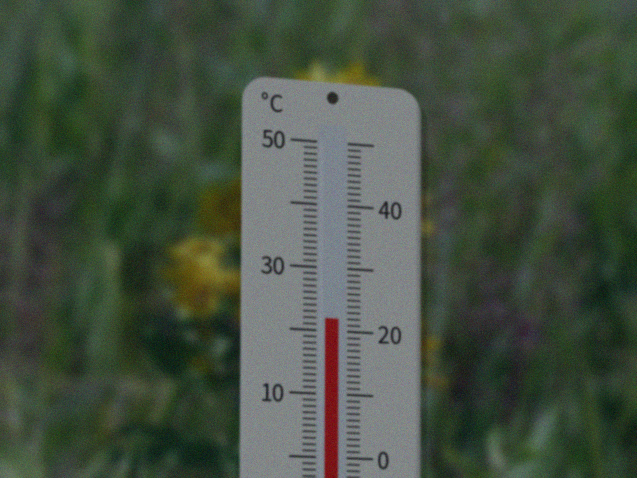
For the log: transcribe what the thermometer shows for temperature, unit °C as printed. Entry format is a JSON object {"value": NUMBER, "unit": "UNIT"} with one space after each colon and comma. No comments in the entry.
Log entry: {"value": 22, "unit": "°C"}
